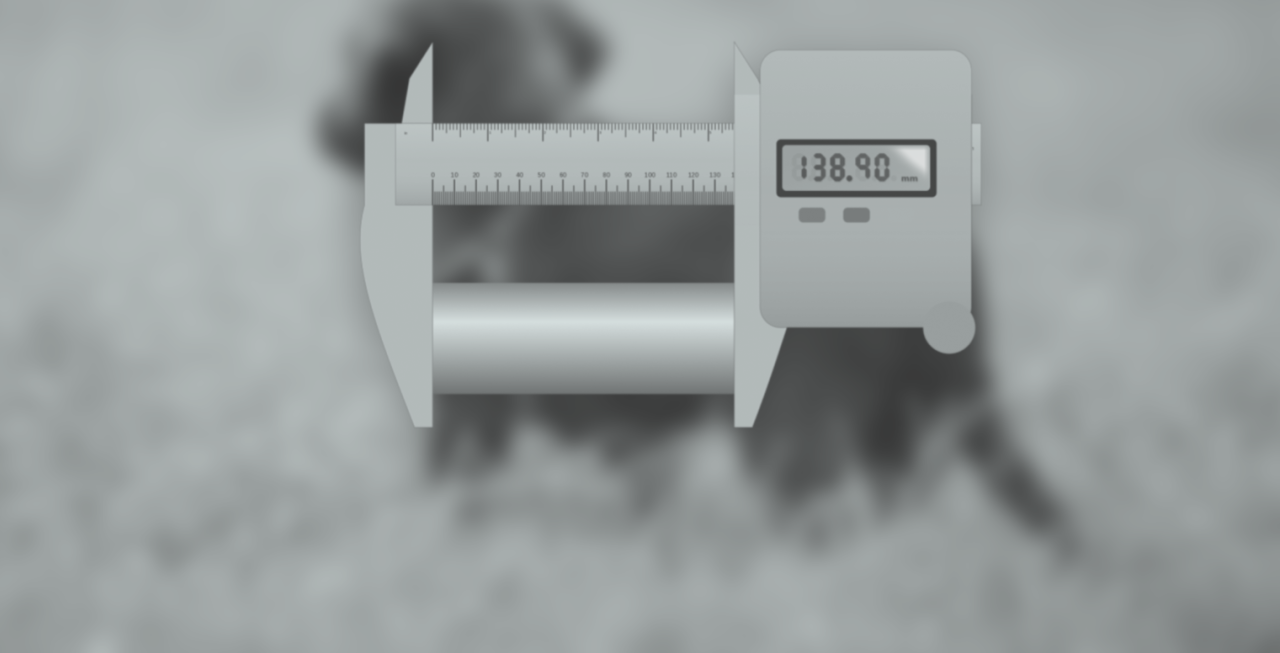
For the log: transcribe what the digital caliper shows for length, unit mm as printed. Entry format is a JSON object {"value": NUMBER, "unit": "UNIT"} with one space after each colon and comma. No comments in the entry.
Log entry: {"value": 138.90, "unit": "mm"}
